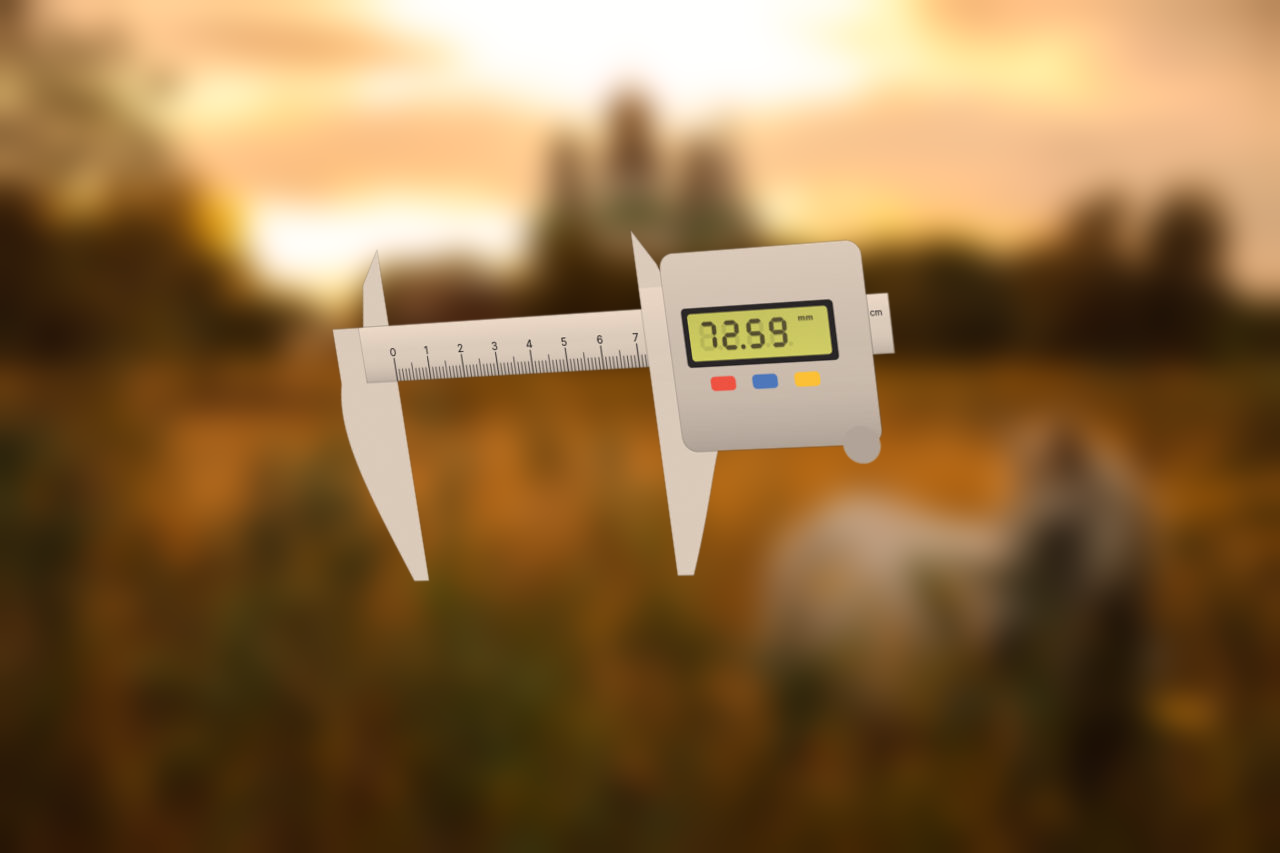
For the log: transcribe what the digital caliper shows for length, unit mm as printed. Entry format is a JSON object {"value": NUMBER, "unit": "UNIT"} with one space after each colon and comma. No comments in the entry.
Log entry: {"value": 72.59, "unit": "mm"}
